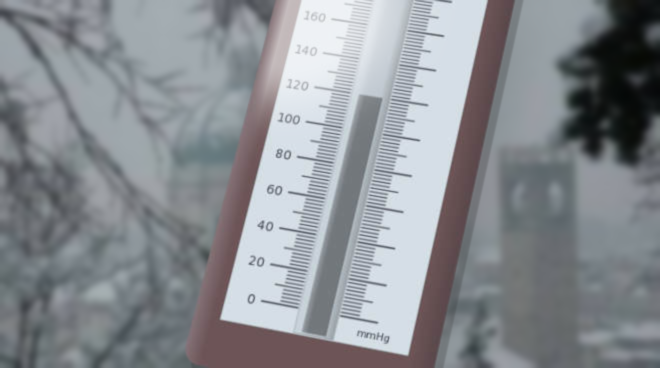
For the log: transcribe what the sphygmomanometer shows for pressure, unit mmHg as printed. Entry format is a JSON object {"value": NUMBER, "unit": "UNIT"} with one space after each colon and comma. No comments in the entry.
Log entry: {"value": 120, "unit": "mmHg"}
